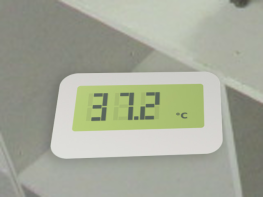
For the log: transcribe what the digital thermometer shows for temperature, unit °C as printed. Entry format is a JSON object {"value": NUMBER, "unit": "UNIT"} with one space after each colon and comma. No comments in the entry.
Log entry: {"value": 37.2, "unit": "°C"}
